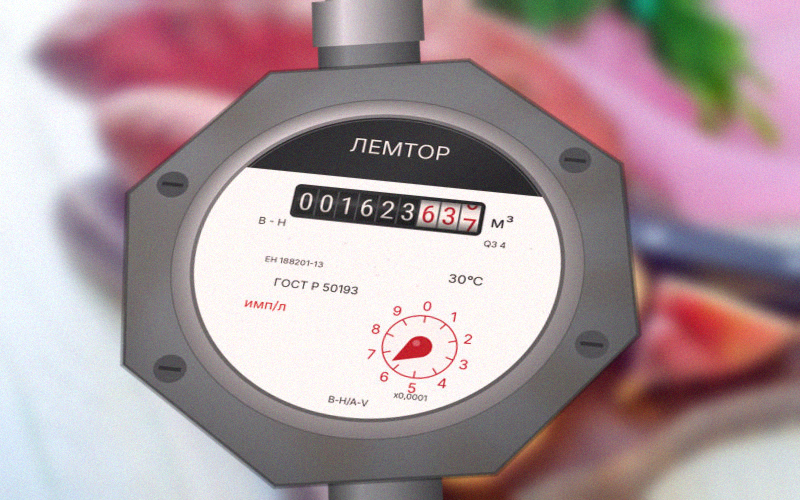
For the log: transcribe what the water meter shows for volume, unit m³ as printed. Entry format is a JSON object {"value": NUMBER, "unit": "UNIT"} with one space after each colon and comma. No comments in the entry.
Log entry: {"value": 1623.6366, "unit": "m³"}
